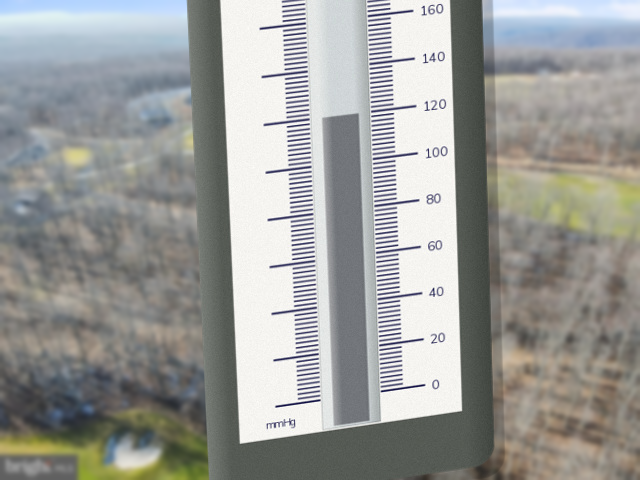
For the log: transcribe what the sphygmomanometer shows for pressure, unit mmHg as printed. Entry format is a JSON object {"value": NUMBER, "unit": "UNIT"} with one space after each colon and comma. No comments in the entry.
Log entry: {"value": 120, "unit": "mmHg"}
